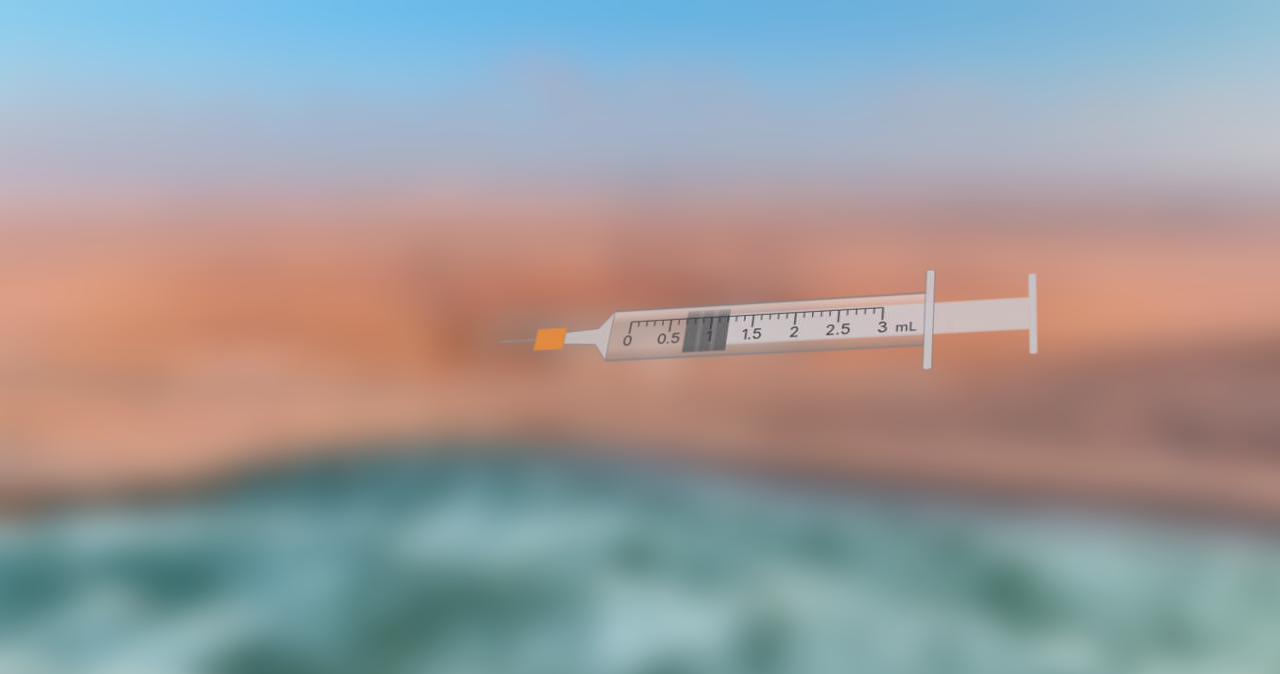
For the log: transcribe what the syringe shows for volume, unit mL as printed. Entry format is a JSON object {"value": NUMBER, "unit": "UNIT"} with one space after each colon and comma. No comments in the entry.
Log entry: {"value": 0.7, "unit": "mL"}
